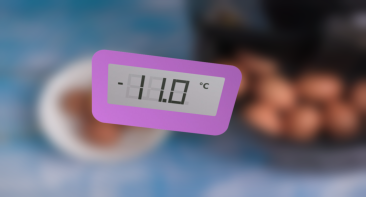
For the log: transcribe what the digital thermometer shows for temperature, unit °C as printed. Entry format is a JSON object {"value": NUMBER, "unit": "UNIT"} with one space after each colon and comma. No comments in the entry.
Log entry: {"value": -11.0, "unit": "°C"}
